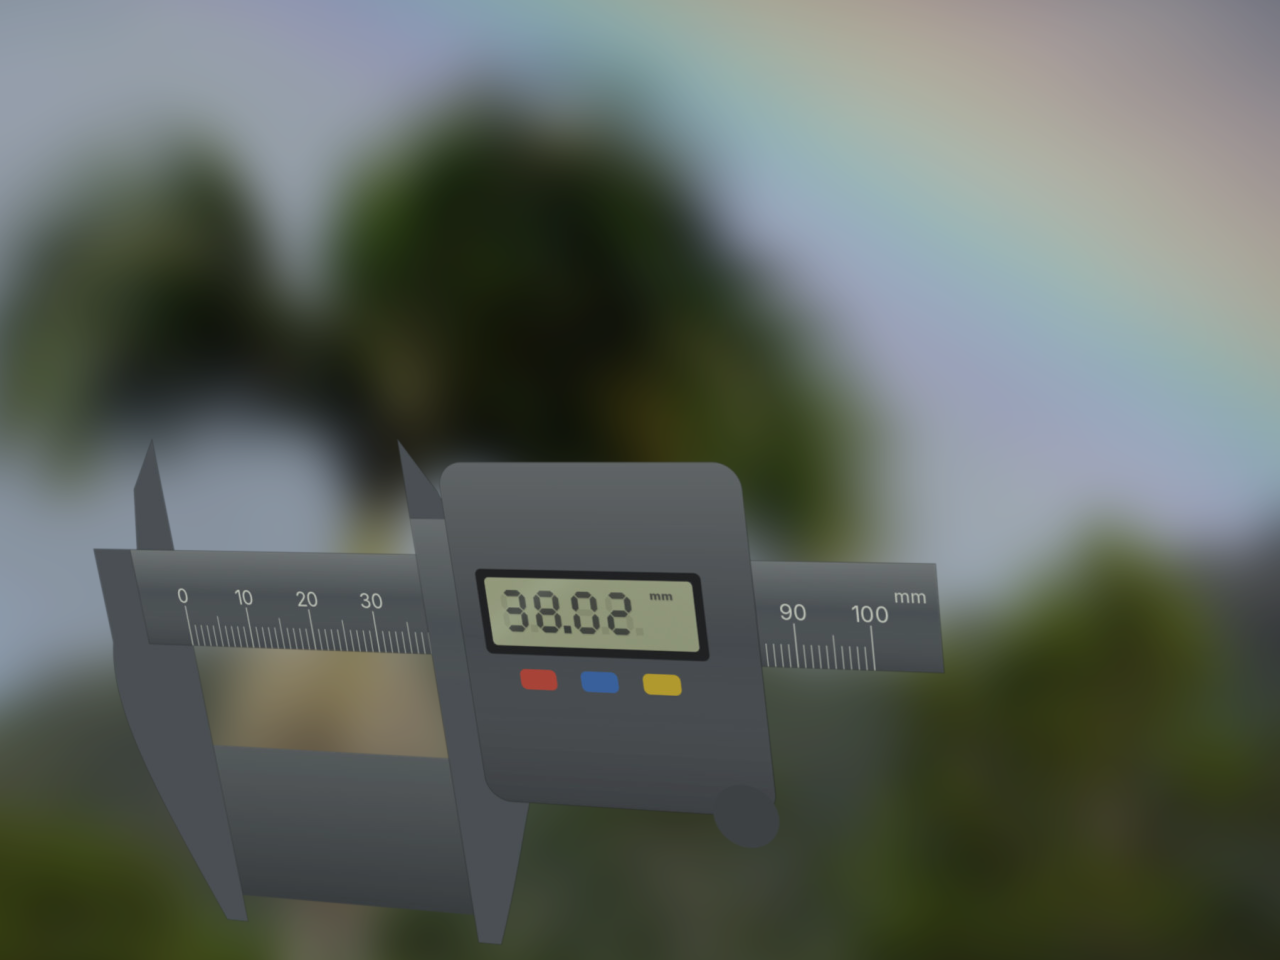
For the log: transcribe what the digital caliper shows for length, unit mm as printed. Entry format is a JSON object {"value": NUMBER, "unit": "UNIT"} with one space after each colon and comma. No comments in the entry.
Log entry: {"value": 38.02, "unit": "mm"}
